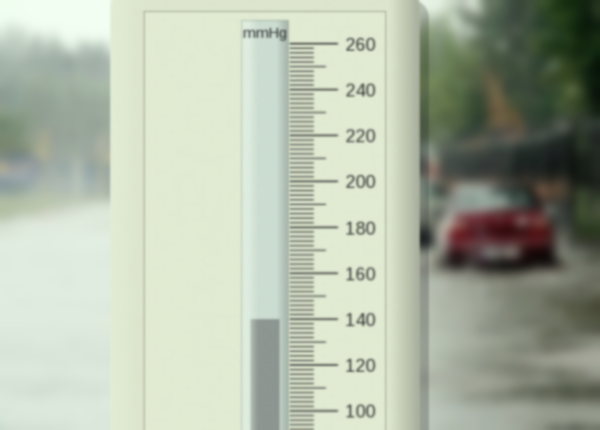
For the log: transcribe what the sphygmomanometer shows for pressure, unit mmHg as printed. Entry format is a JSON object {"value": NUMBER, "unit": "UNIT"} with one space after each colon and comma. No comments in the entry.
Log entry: {"value": 140, "unit": "mmHg"}
